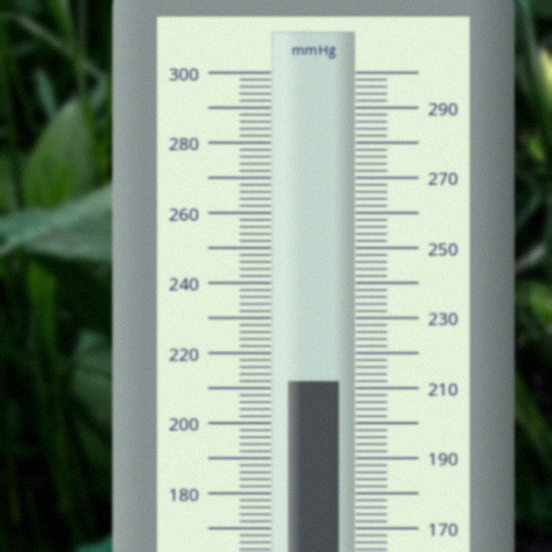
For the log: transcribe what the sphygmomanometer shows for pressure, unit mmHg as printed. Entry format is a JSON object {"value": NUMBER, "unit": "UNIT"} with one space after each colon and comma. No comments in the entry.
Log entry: {"value": 212, "unit": "mmHg"}
